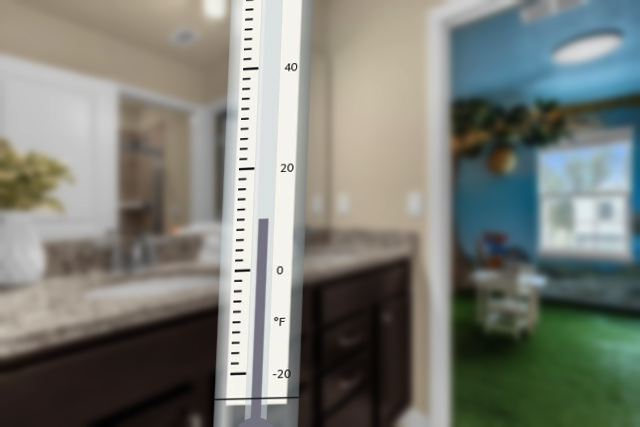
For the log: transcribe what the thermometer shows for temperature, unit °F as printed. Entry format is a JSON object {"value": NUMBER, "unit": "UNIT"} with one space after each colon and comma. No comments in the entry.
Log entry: {"value": 10, "unit": "°F"}
